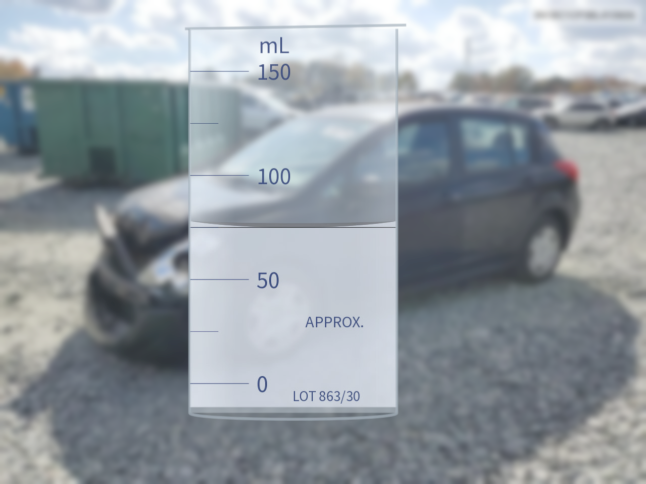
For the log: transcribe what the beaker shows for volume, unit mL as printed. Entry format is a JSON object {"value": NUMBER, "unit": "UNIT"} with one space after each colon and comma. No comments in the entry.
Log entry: {"value": 75, "unit": "mL"}
